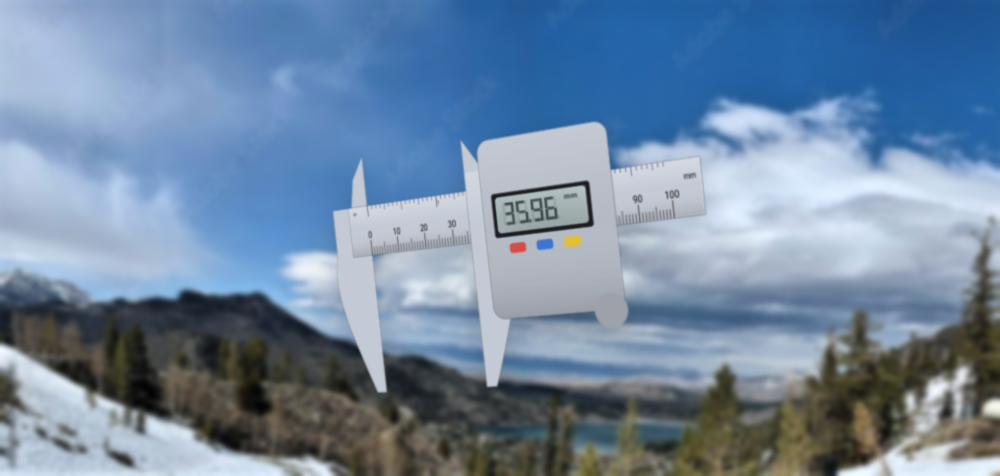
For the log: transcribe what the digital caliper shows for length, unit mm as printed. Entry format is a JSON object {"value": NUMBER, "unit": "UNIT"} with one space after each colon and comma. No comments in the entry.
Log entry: {"value": 35.96, "unit": "mm"}
